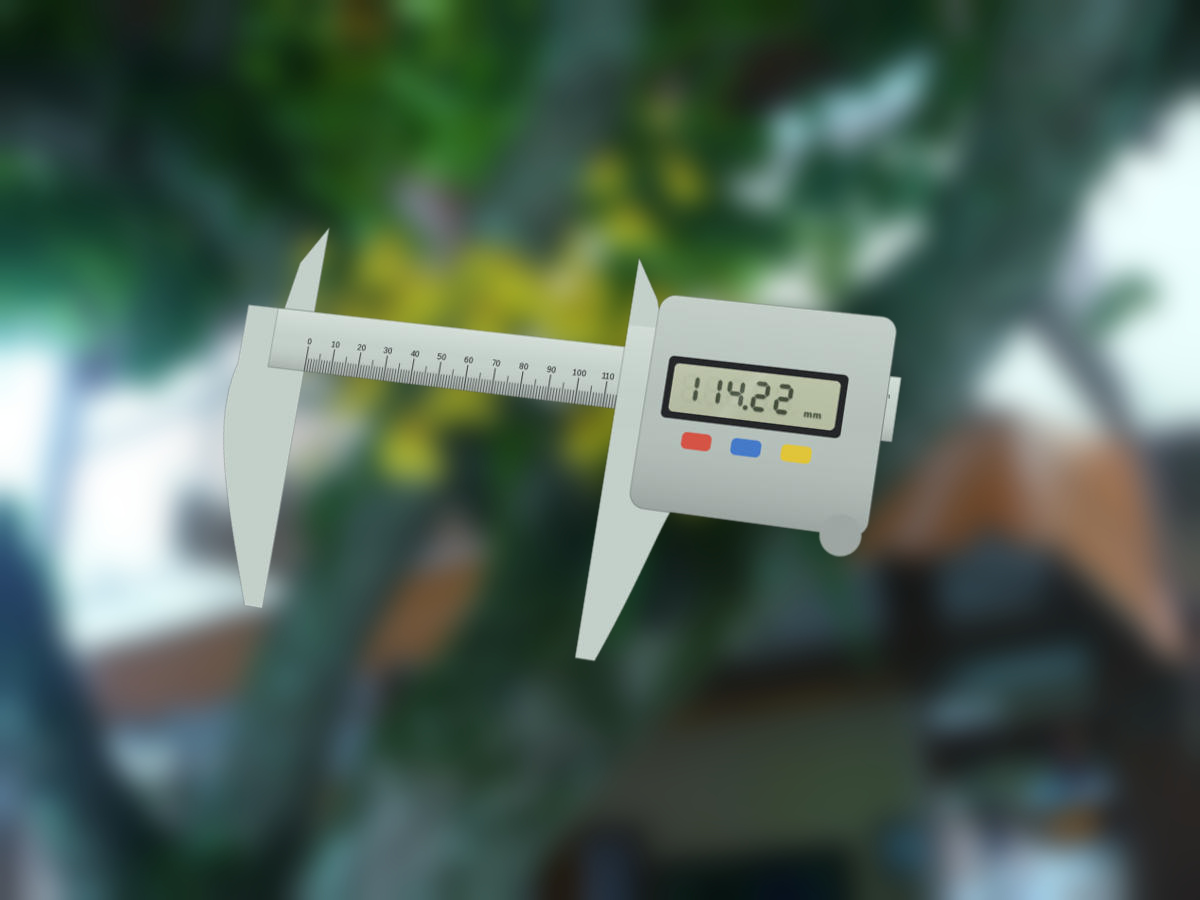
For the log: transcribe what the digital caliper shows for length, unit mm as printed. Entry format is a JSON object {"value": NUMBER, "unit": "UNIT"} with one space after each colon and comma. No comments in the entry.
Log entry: {"value": 114.22, "unit": "mm"}
